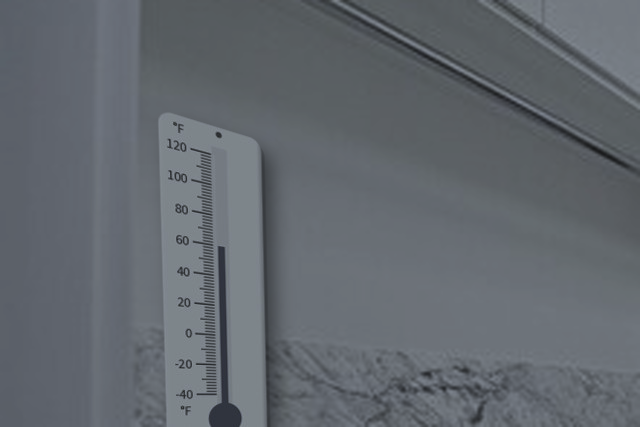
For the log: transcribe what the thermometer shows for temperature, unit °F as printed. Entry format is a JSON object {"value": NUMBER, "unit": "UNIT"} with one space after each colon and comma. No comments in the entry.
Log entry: {"value": 60, "unit": "°F"}
